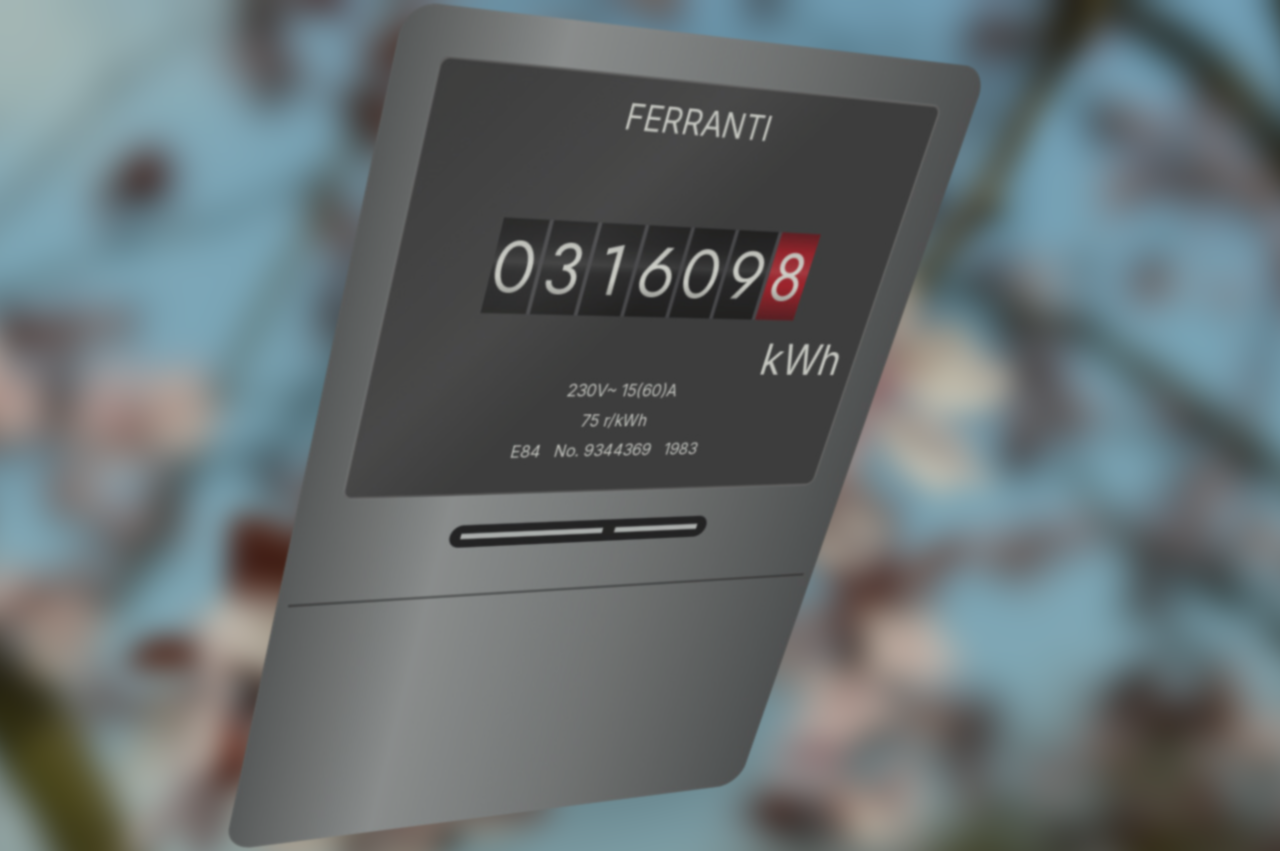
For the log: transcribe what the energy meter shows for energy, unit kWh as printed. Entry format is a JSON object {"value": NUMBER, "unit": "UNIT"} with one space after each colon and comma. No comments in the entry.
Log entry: {"value": 31609.8, "unit": "kWh"}
